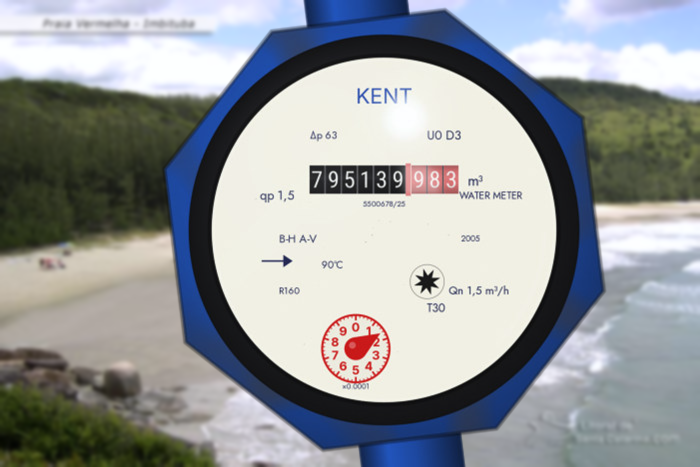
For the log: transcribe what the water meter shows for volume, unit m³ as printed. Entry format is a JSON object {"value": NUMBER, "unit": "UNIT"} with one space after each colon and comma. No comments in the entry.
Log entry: {"value": 795139.9831, "unit": "m³"}
